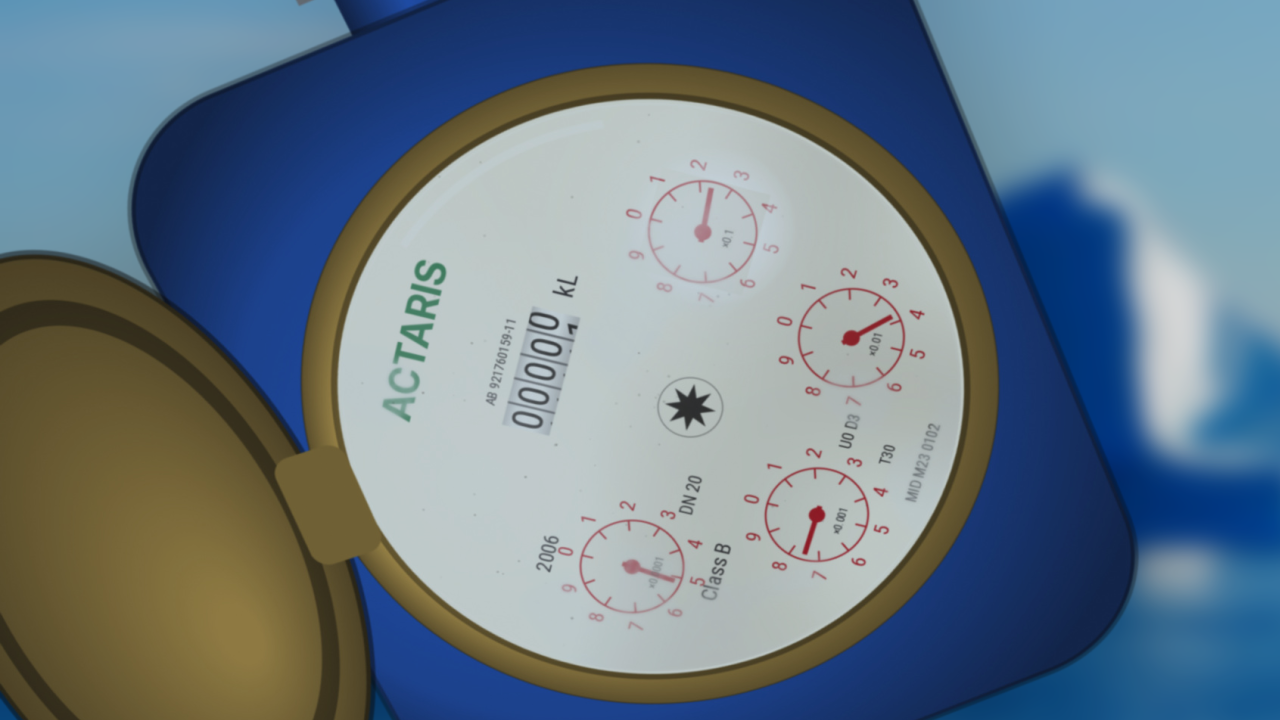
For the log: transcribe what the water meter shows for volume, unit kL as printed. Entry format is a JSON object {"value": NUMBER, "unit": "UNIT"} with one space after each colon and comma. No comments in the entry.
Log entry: {"value": 0.2375, "unit": "kL"}
